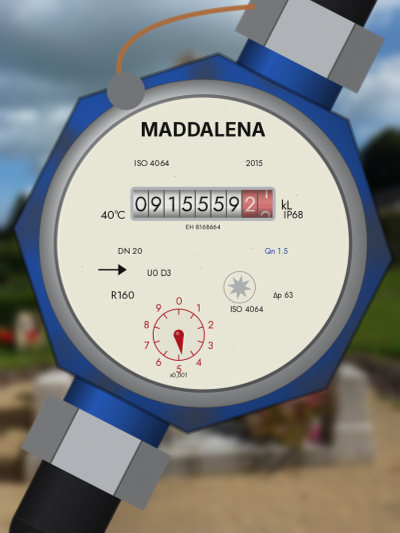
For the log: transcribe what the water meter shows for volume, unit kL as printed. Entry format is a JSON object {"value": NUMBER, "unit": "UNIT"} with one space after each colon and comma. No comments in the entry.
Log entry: {"value": 915559.214, "unit": "kL"}
